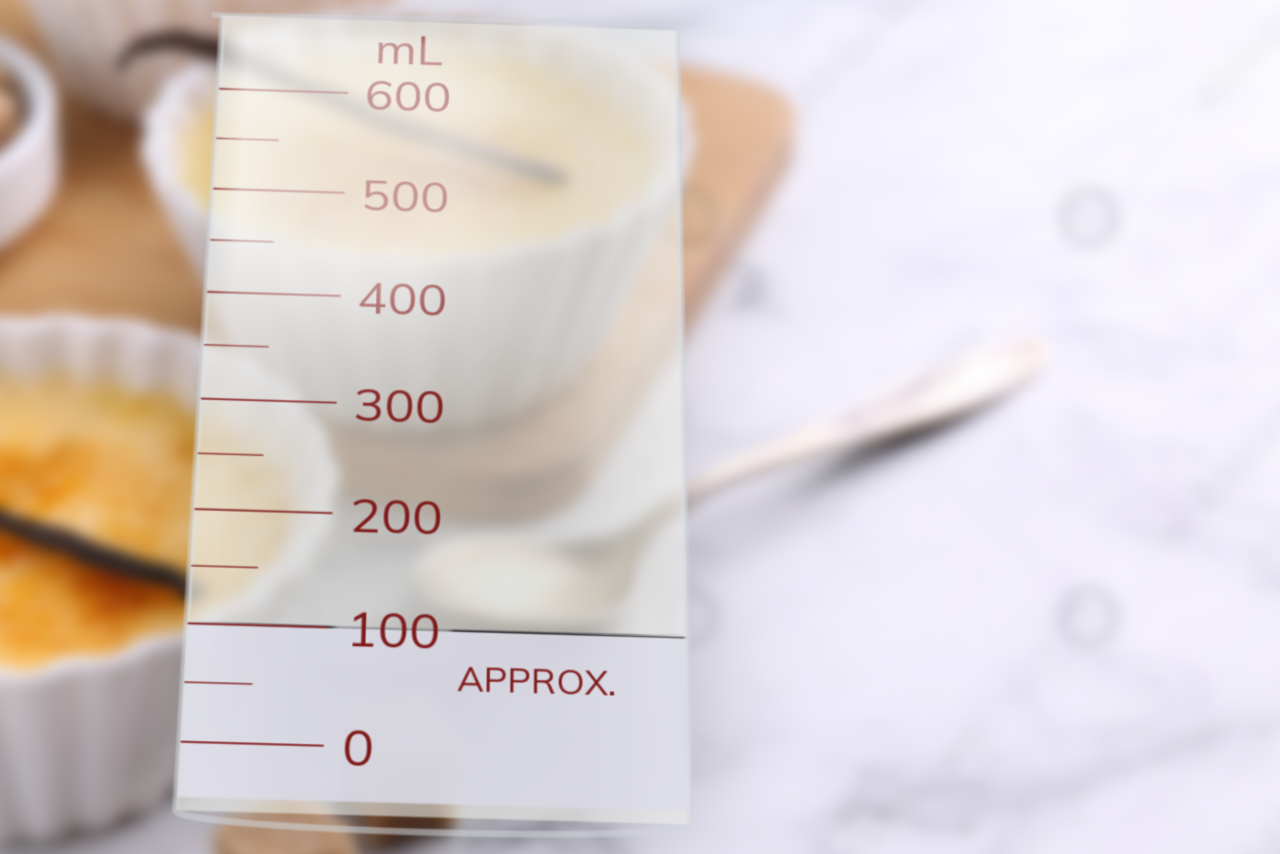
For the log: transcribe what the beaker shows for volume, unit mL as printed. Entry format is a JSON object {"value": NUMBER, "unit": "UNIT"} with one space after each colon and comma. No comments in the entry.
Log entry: {"value": 100, "unit": "mL"}
